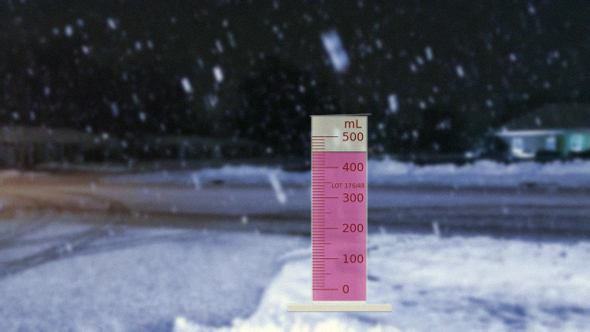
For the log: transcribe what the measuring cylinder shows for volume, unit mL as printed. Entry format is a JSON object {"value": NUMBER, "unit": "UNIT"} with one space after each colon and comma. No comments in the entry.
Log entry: {"value": 450, "unit": "mL"}
